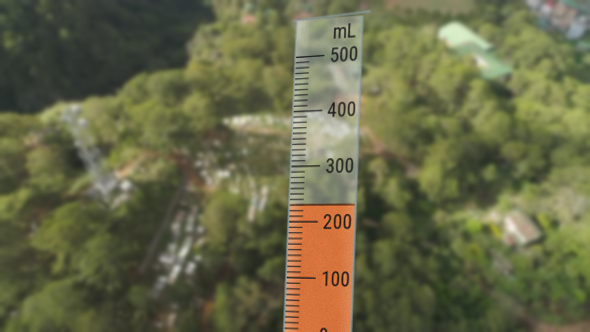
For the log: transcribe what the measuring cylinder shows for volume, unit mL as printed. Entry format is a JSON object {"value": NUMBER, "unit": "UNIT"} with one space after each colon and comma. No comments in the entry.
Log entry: {"value": 230, "unit": "mL"}
